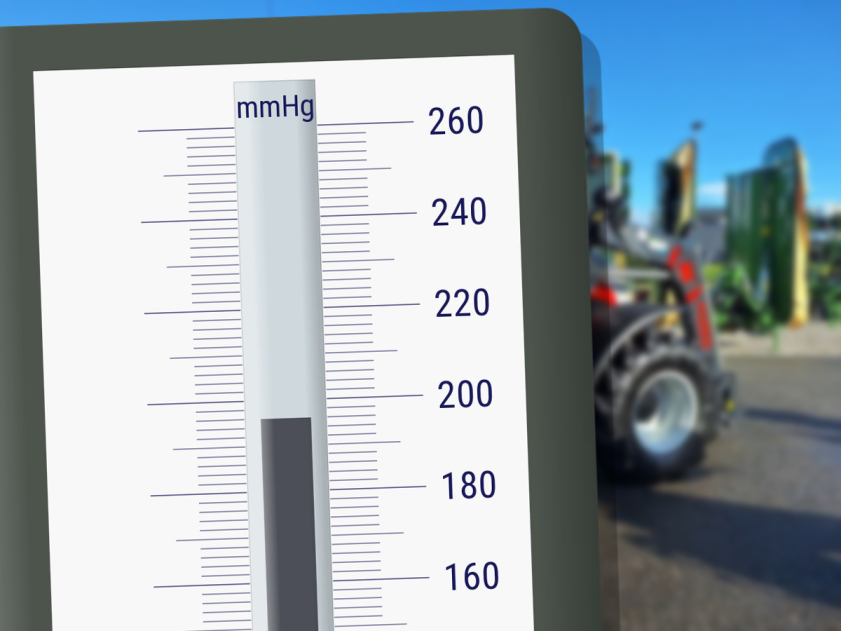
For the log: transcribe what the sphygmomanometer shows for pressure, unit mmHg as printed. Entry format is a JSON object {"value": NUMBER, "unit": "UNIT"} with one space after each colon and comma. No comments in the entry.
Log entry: {"value": 196, "unit": "mmHg"}
